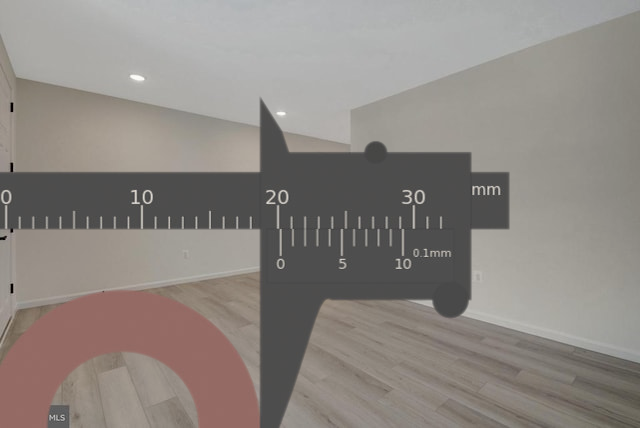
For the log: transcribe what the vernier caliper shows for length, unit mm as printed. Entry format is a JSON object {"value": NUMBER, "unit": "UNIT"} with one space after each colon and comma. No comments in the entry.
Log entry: {"value": 20.2, "unit": "mm"}
